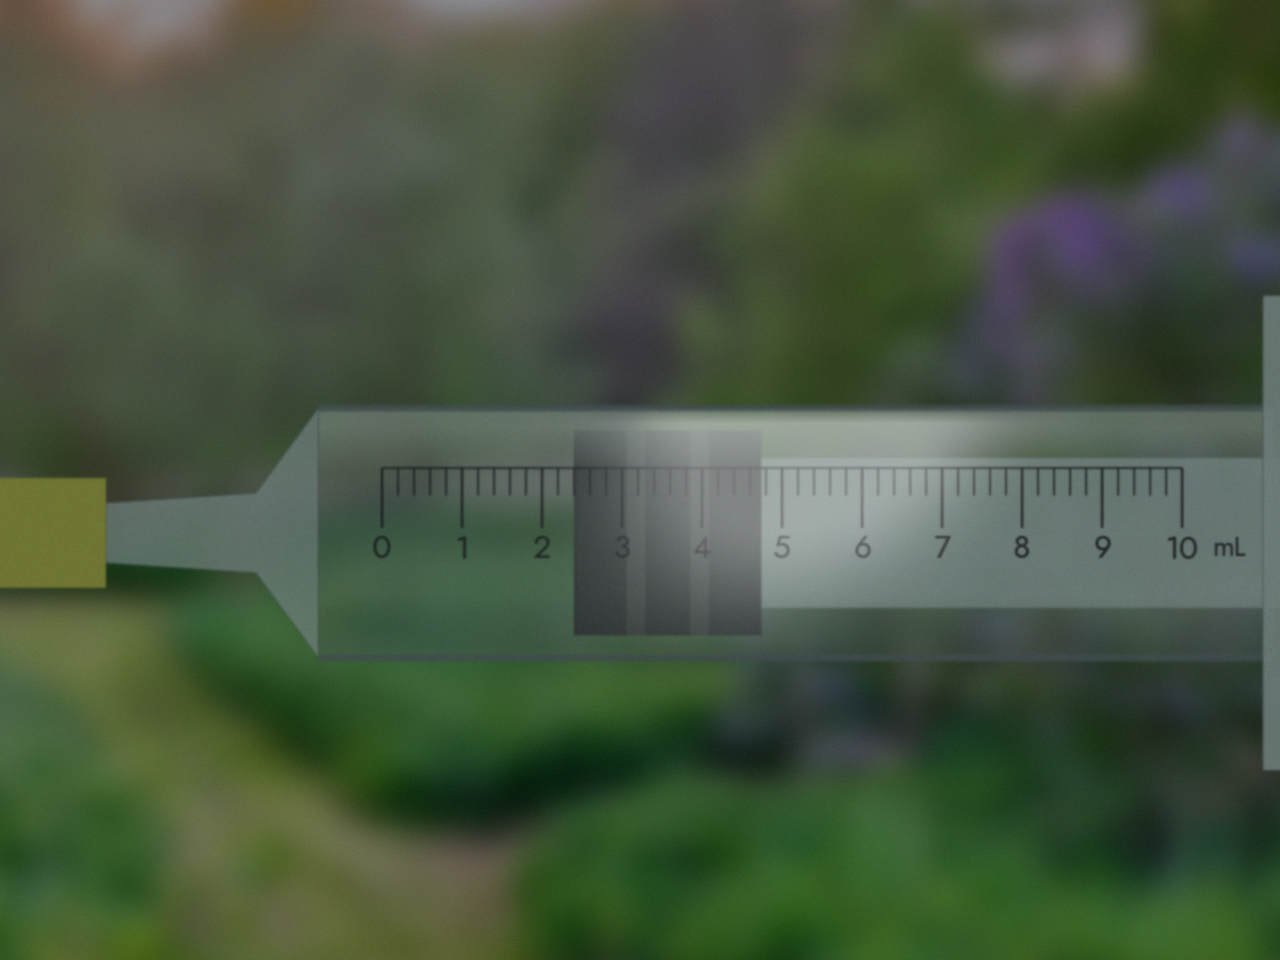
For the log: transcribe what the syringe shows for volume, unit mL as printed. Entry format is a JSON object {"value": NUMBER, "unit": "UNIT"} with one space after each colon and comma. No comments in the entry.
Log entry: {"value": 2.4, "unit": "mL"}
